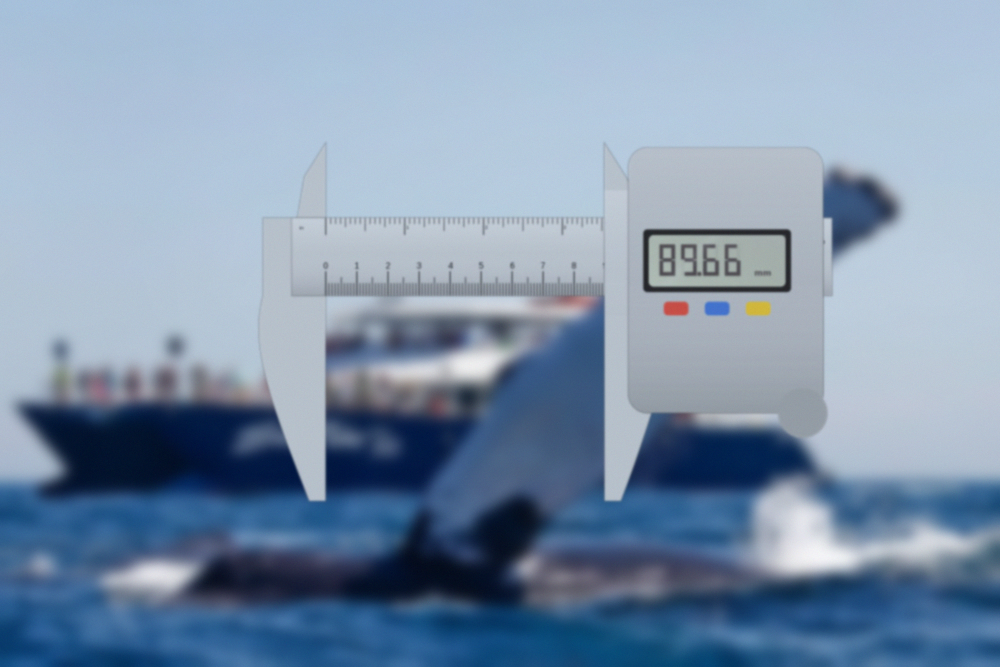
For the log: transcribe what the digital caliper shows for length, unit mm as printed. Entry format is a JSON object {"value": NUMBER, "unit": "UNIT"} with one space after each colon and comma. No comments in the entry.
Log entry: {"value": 89.66, "unit": "mm"}
